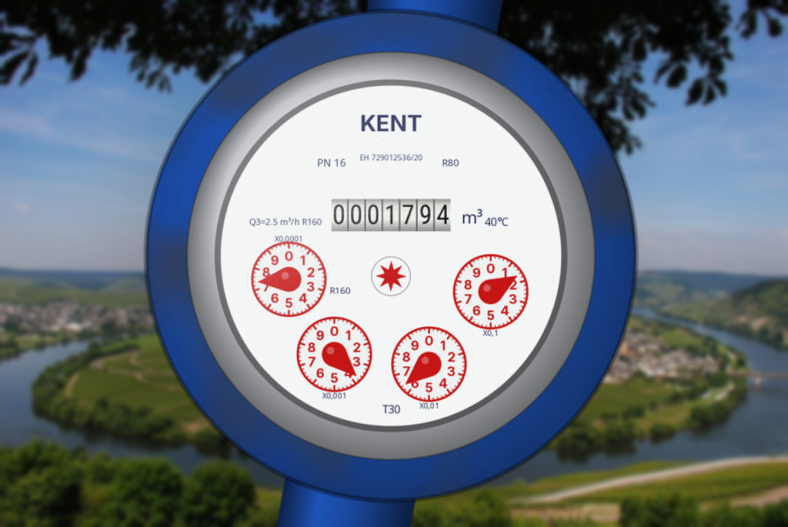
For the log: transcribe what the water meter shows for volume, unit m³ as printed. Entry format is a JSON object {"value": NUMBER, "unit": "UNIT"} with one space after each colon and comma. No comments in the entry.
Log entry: {"value": 1794.1637, "unit": "m³"}
